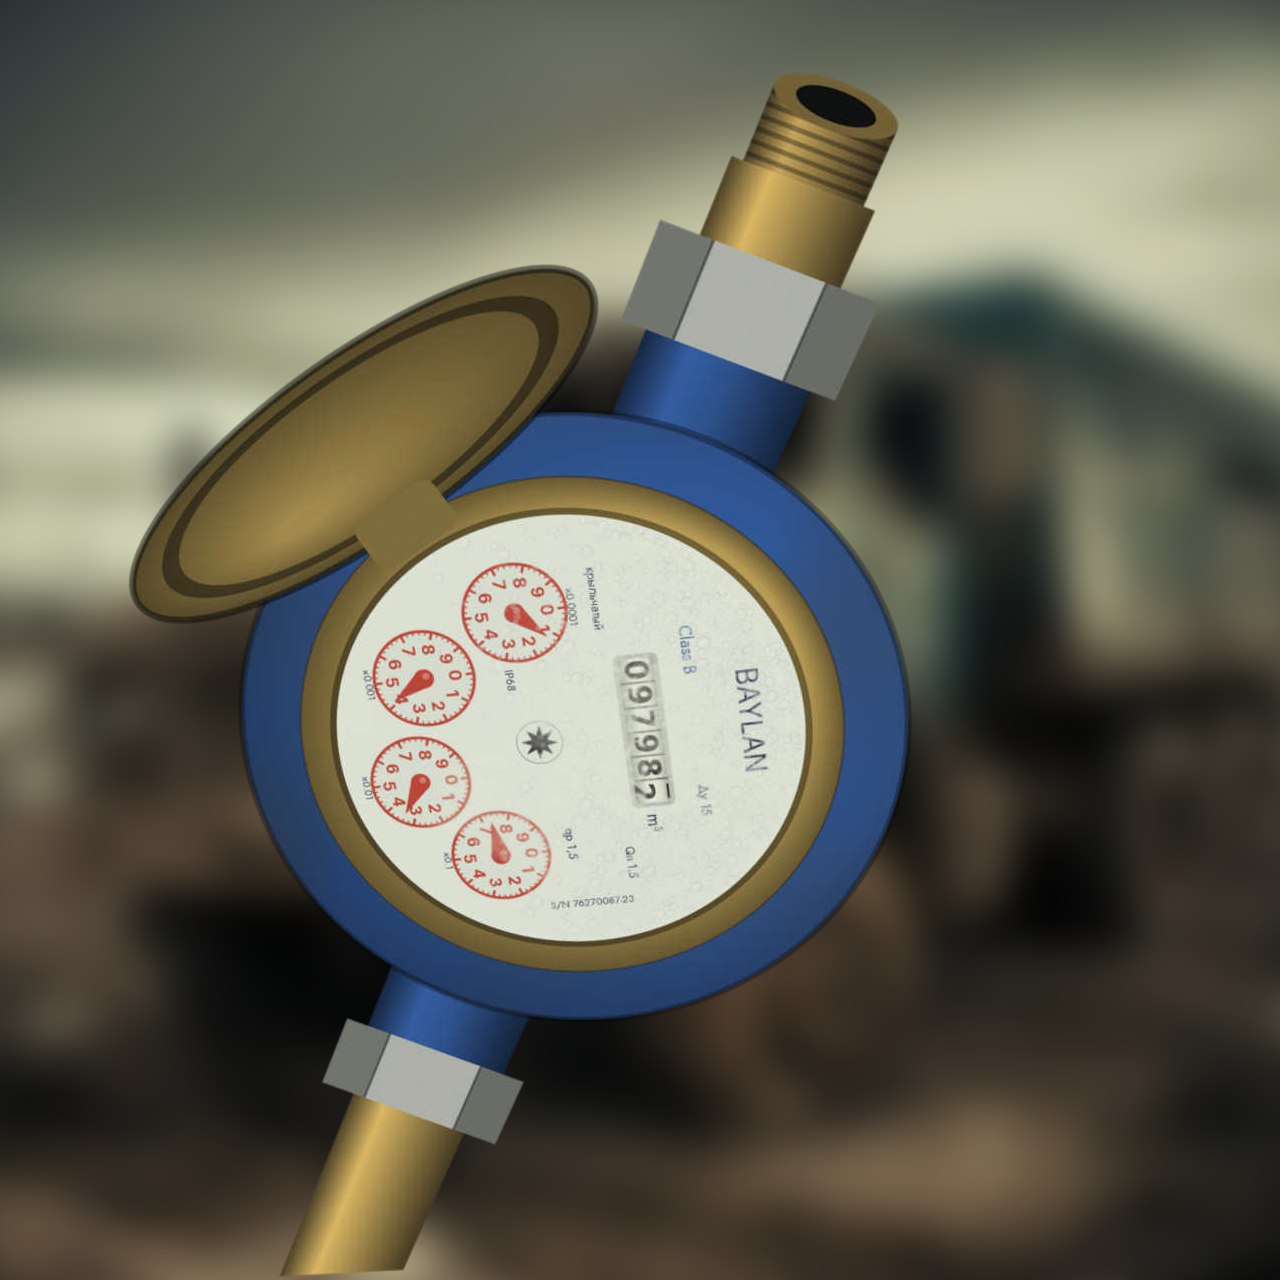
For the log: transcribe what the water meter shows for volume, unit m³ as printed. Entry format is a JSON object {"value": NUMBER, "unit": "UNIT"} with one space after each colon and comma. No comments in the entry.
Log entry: {"value": 97981.7341, "unit": "m³"}
